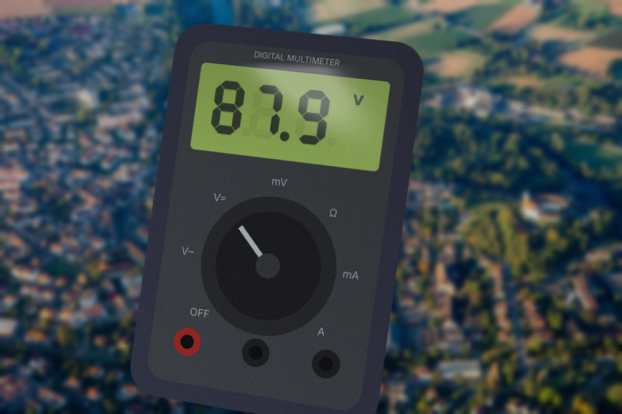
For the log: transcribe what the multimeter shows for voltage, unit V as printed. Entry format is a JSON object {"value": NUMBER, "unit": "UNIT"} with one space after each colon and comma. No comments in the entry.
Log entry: {"value": 87.9, "unit": "V"}
